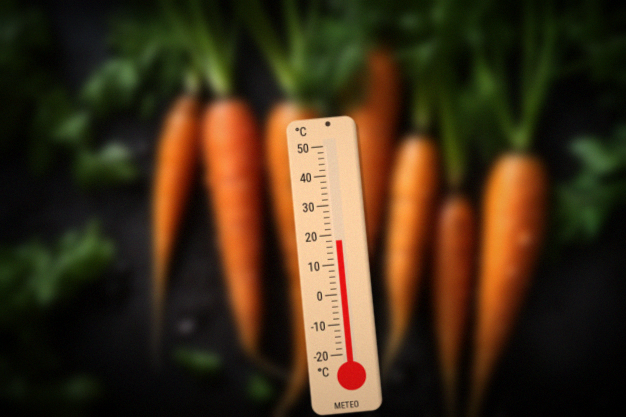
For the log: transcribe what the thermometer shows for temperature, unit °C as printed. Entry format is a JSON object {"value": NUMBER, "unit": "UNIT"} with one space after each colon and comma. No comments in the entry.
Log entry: {"value": 18, "unit": "°C"}
